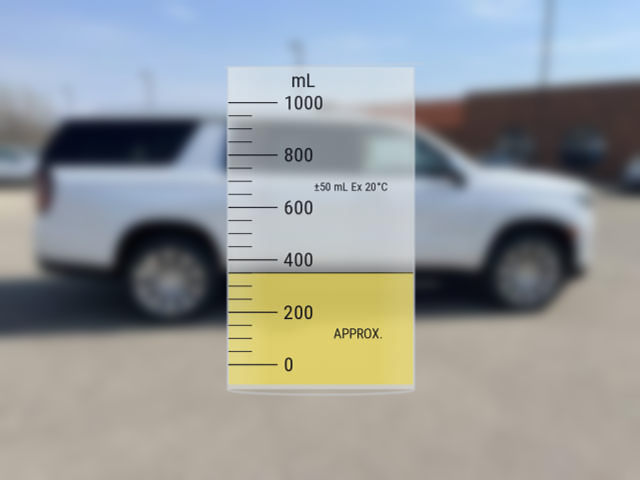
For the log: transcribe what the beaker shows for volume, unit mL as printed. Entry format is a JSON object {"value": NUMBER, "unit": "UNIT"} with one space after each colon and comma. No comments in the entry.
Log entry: {"value": 350, "unit": "mL"}
